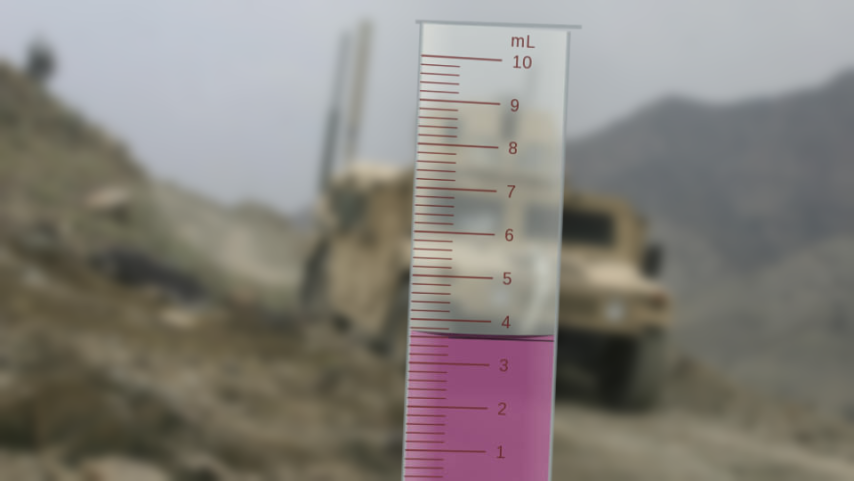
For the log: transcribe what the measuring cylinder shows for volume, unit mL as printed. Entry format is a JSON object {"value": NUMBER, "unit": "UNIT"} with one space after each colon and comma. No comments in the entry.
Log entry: {"value": 3.6, "unit": "mL"}
